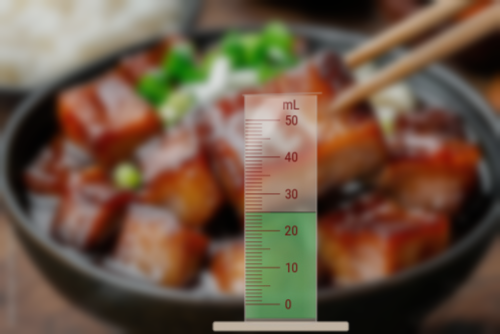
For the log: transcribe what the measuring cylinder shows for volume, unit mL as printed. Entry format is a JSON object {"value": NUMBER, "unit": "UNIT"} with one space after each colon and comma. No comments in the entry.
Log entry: {"value": 25, "unit": "mL"}
